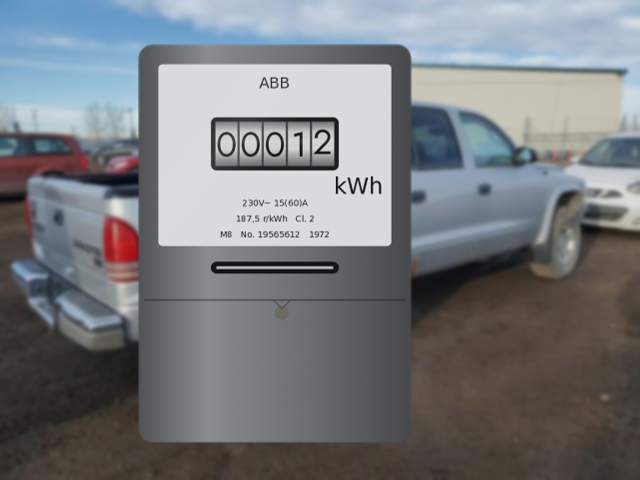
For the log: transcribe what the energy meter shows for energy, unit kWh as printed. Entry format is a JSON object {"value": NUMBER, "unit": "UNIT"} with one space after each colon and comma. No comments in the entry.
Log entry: {"value": 12, "unit": "kWh"}
